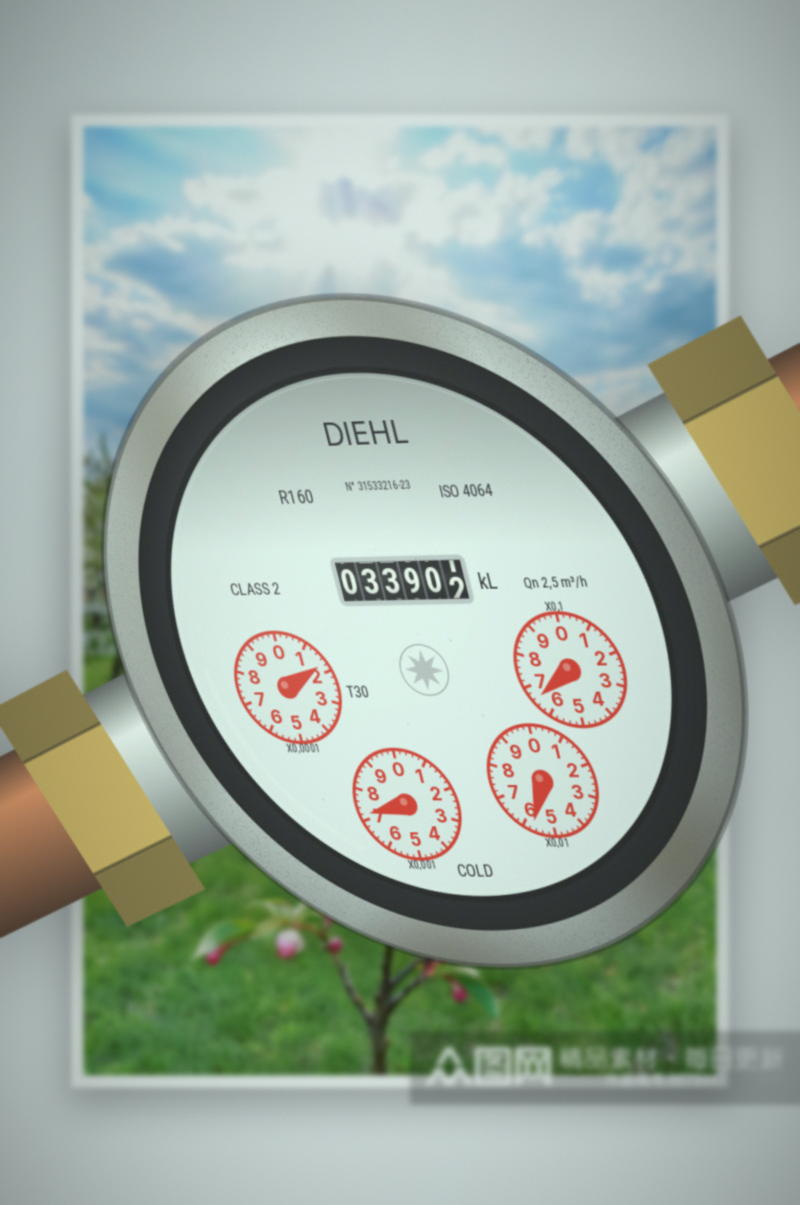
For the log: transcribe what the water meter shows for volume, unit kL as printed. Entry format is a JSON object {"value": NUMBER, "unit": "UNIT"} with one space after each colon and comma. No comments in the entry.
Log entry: {"value": 33901.6571, "unit": "kL"}
